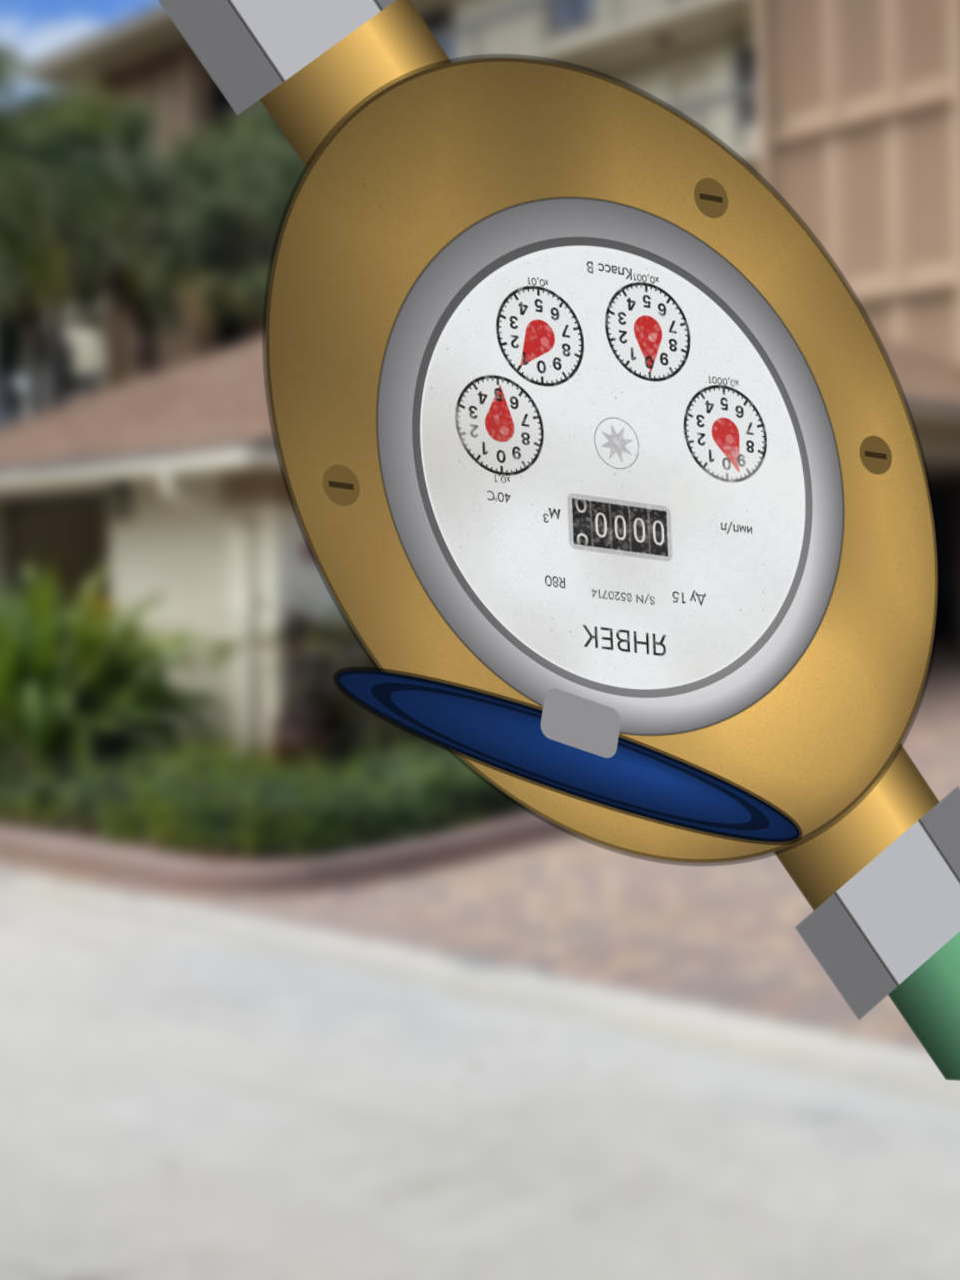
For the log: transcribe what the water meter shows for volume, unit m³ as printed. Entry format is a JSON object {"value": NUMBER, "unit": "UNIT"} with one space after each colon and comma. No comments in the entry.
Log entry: {"value": 8.5099, "unit": "m³"}
